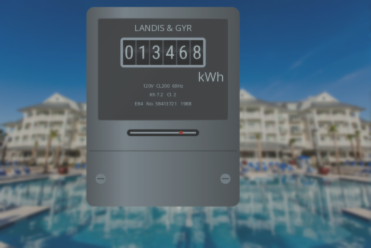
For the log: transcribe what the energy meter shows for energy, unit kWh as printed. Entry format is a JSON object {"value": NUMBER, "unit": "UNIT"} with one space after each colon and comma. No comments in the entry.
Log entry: {"value": 13468, "unit": "kWh"}
